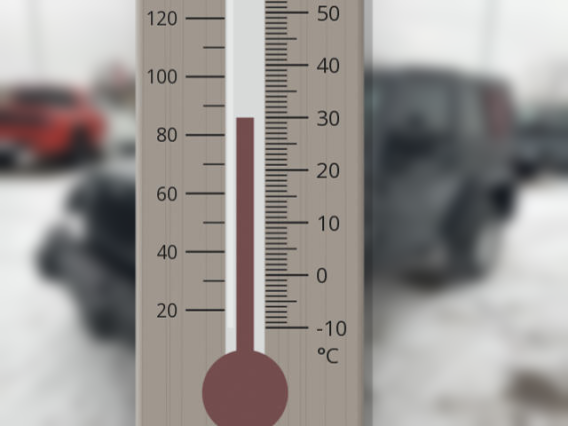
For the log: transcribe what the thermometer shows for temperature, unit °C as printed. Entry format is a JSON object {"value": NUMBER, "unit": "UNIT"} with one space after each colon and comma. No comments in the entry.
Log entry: {"value": 30, "unit": "°C"}
